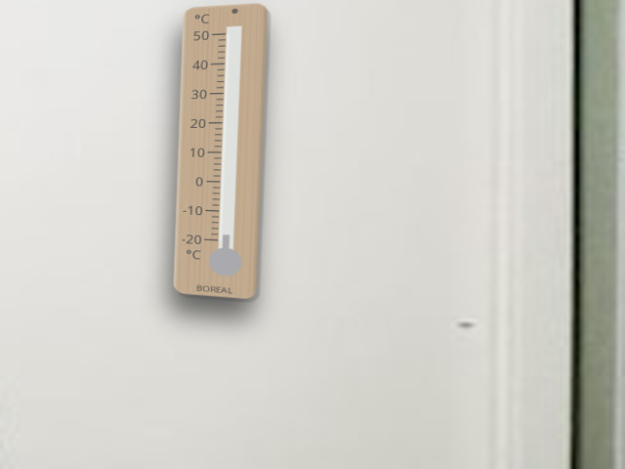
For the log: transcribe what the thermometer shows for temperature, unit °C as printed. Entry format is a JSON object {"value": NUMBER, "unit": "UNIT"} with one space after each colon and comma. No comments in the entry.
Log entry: {"value": -18, "unit": "°C"}
